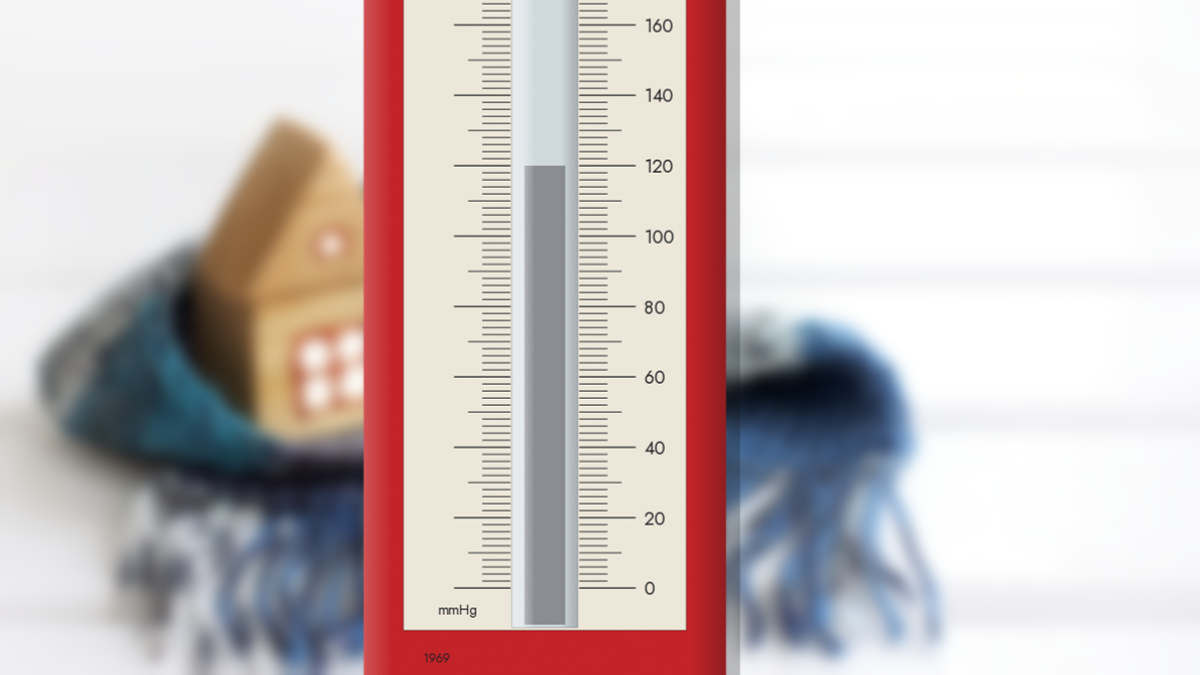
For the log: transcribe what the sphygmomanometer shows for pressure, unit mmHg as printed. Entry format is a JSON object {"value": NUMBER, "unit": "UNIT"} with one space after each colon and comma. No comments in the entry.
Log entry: {"value": 120, "unit": "mmHg"}
